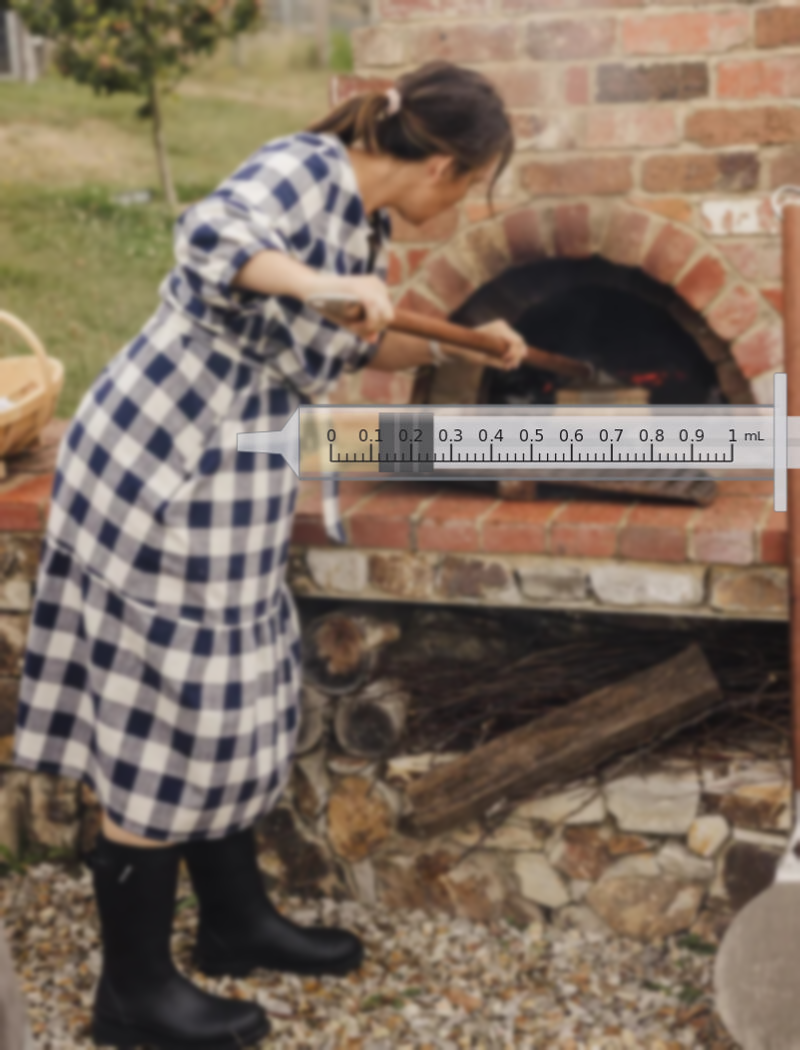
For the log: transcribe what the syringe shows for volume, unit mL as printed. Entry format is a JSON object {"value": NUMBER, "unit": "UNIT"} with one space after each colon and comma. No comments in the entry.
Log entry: {"value": 0.12, "unit": "mL"}
